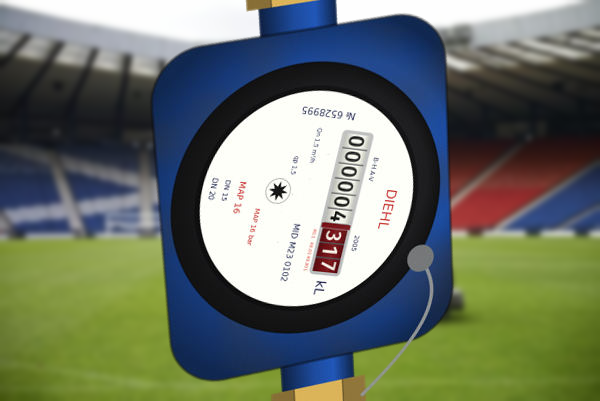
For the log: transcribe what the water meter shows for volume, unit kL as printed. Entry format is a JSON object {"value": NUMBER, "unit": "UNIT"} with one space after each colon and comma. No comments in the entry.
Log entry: {"value": 4.317, "unit": "kL"}
